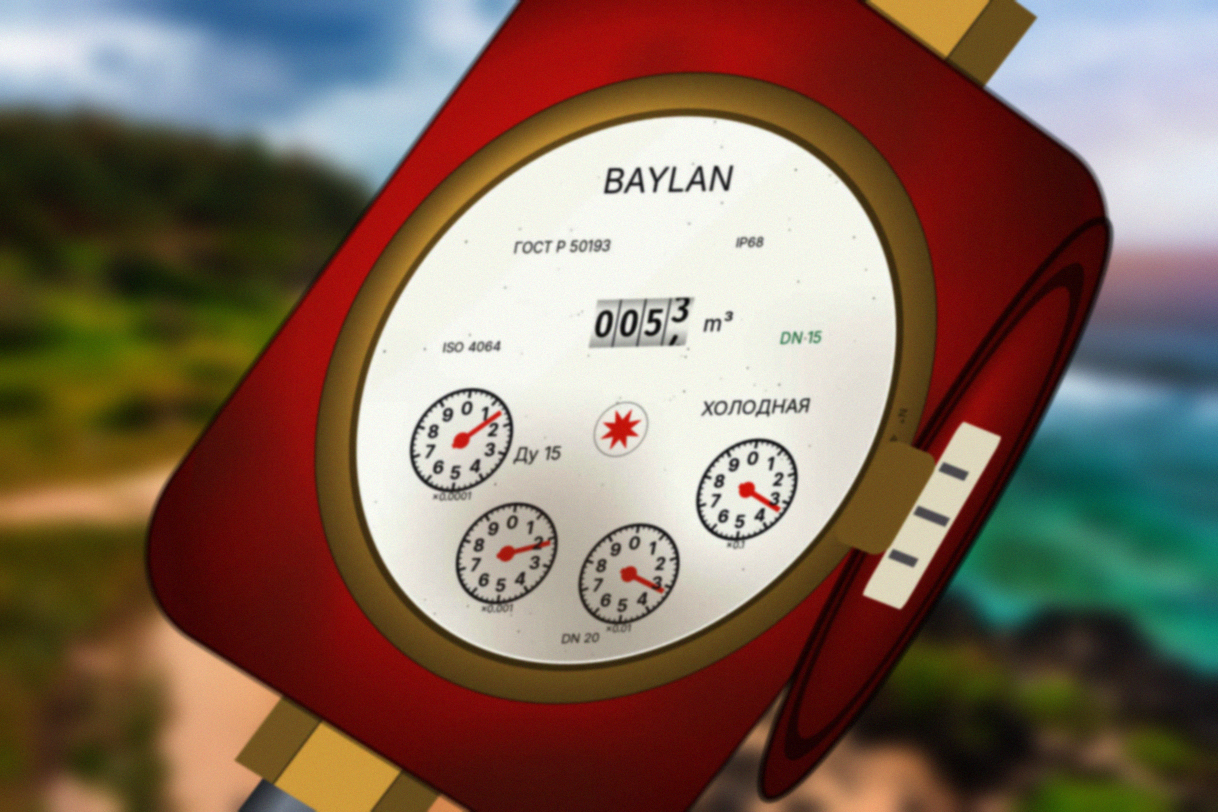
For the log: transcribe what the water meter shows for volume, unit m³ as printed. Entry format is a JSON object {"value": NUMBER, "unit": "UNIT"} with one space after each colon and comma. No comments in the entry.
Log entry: {"value": 53.3321, "unit": "m³"}
